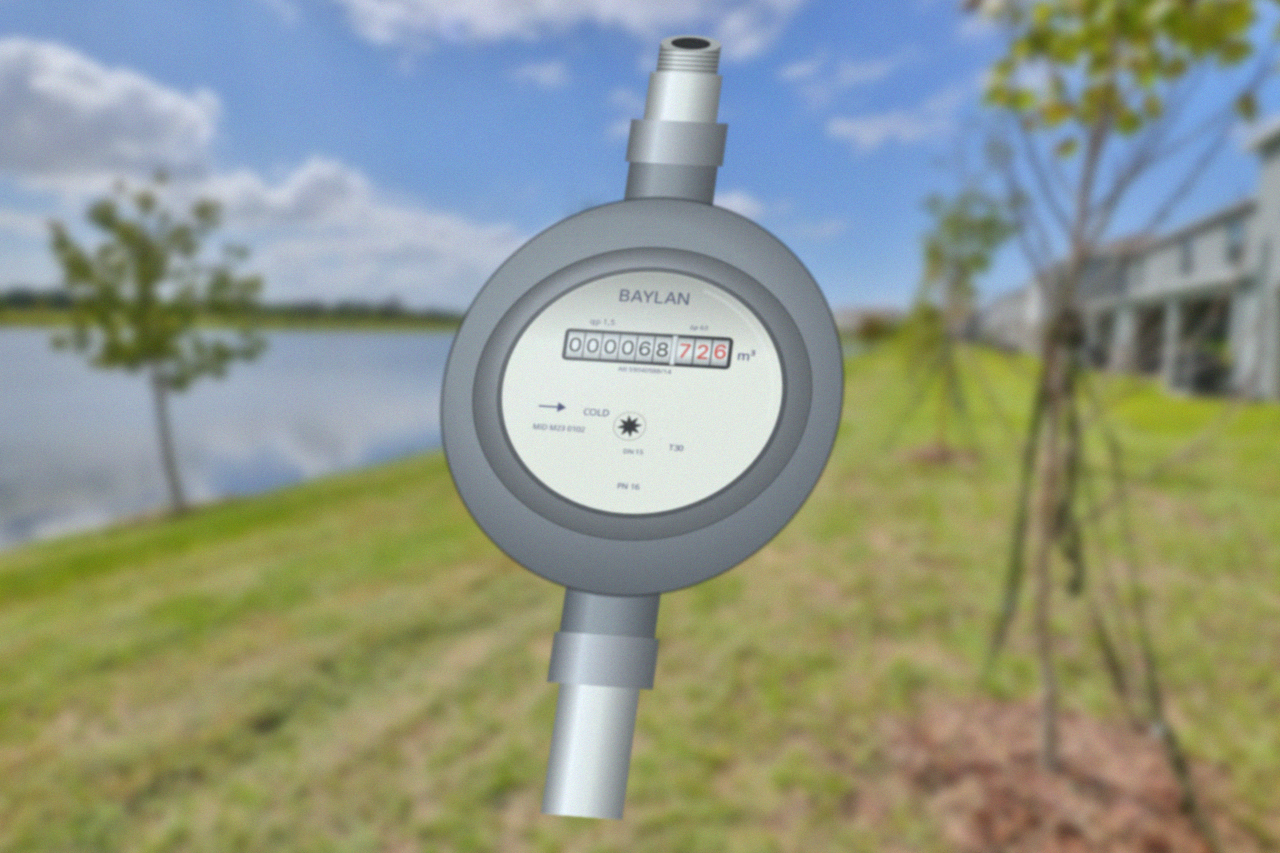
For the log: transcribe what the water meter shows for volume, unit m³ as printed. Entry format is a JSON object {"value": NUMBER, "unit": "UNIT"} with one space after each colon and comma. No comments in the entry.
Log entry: {"value": 68.726, "unit": "m³"}
